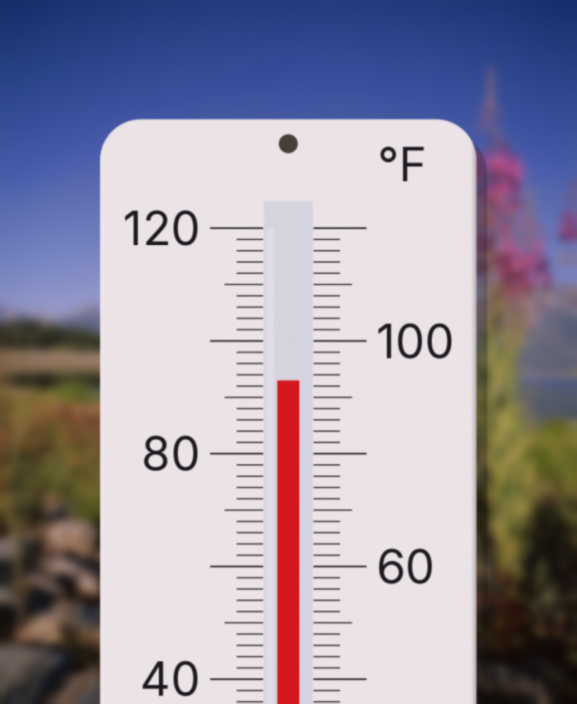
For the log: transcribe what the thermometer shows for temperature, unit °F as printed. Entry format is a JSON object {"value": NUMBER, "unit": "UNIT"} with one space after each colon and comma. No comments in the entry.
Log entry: {"value": 93, "unit": "°F"}
